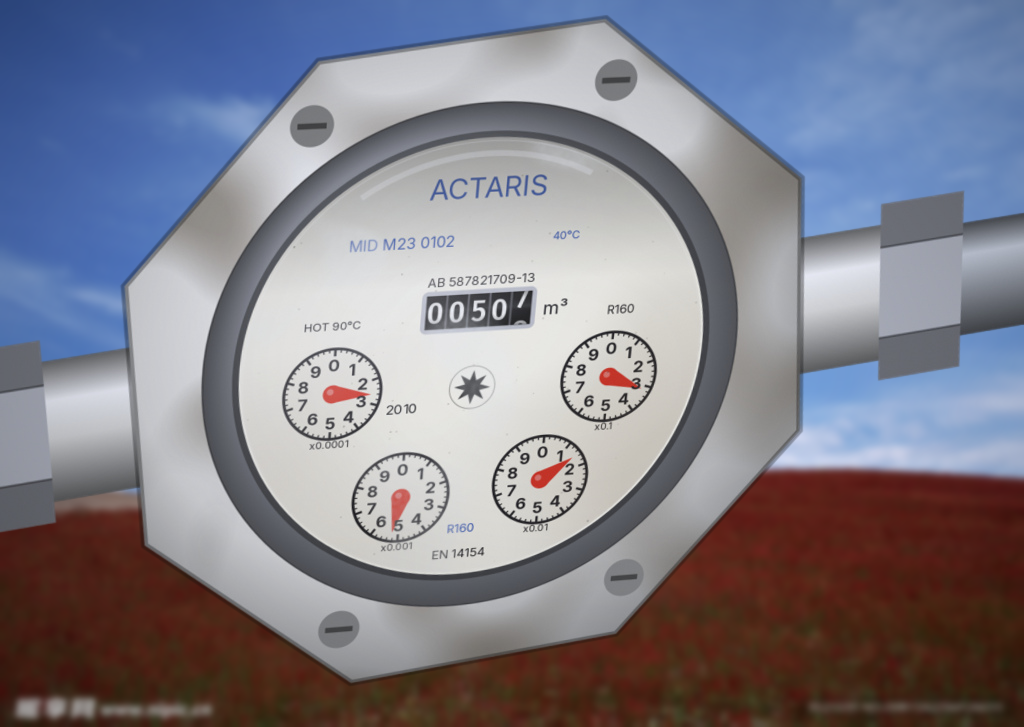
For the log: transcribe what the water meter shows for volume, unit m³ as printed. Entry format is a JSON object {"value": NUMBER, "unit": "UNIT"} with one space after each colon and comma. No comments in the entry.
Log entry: {"value": 507.3152, "unit": "m³"}
